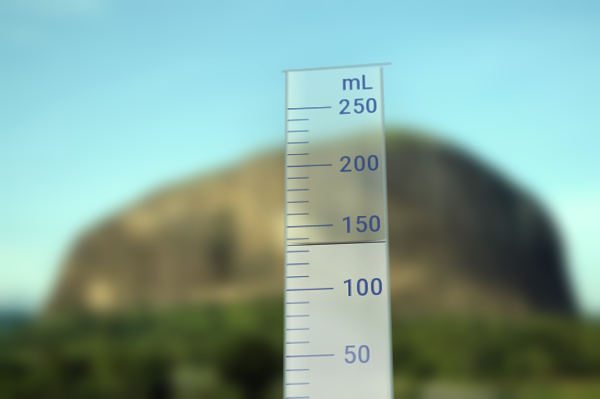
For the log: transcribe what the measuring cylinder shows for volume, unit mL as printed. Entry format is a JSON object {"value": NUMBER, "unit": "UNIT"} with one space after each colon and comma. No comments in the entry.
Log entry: {"value": 135, "unit": "mL"}
